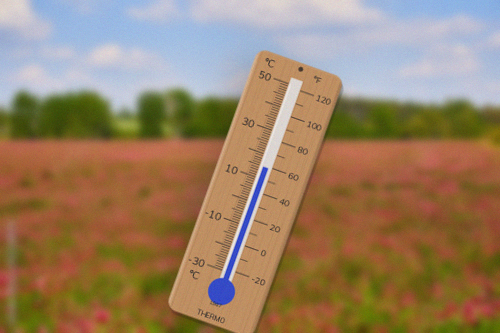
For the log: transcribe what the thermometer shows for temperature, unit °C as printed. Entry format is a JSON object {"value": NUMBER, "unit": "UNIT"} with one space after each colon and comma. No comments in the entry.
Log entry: {"value": 15, "unit": "°C"}
